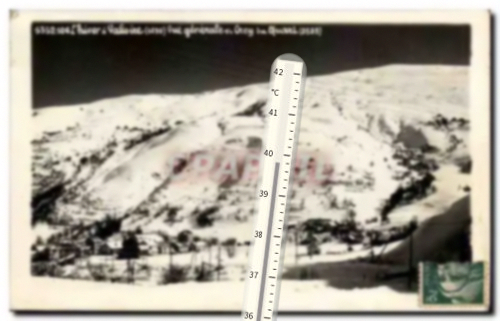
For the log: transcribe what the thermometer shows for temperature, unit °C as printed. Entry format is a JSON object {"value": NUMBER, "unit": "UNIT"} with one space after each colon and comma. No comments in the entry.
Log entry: {"value": 39.8, "unit": "°C"}
